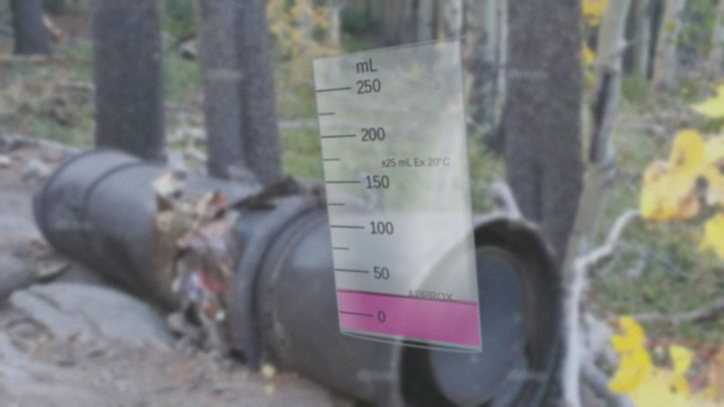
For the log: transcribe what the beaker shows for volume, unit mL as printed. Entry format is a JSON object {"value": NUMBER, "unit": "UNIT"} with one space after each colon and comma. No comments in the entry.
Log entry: {"value": 25, "unit": "mL"}
